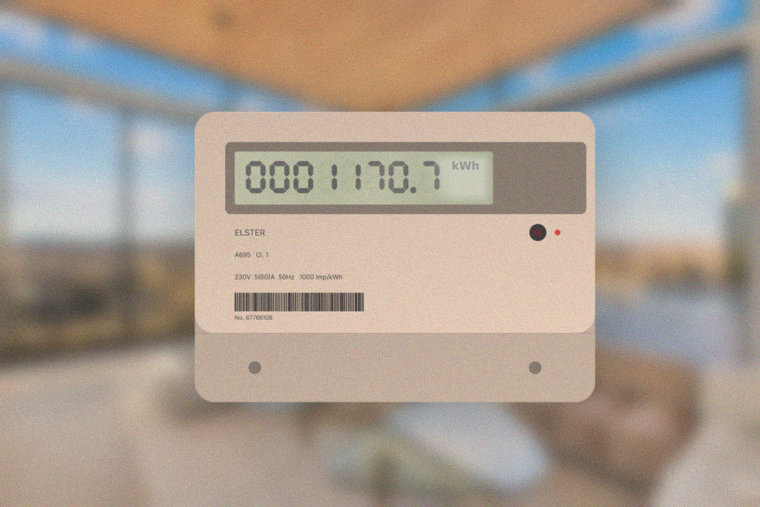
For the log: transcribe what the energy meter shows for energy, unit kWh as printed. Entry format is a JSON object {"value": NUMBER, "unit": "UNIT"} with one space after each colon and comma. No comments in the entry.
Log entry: {"value": 1170.7, "unit": "kWh"}
